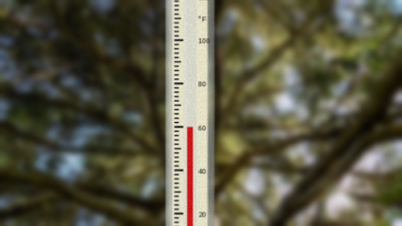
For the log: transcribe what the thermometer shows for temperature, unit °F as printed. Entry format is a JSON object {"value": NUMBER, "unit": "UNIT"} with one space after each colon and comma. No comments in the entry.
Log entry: {"value": 60, "unit": "°F"}
